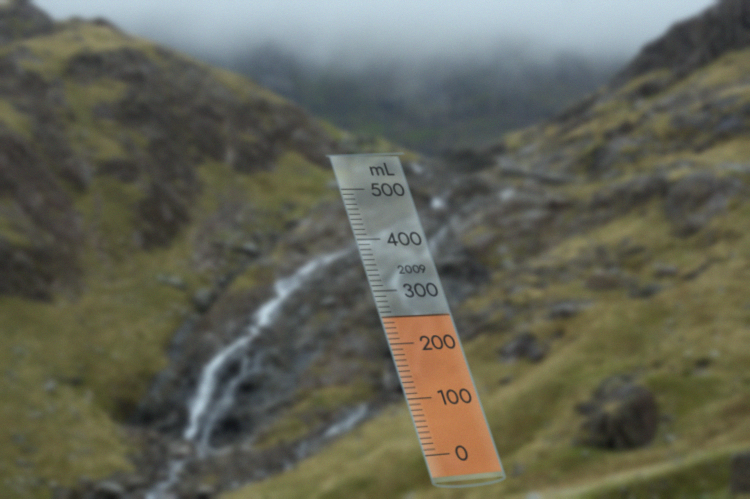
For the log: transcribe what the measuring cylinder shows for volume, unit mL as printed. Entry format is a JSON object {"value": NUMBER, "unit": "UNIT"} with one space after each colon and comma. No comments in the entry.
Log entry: {"value": 250, "unit": "mL"}
